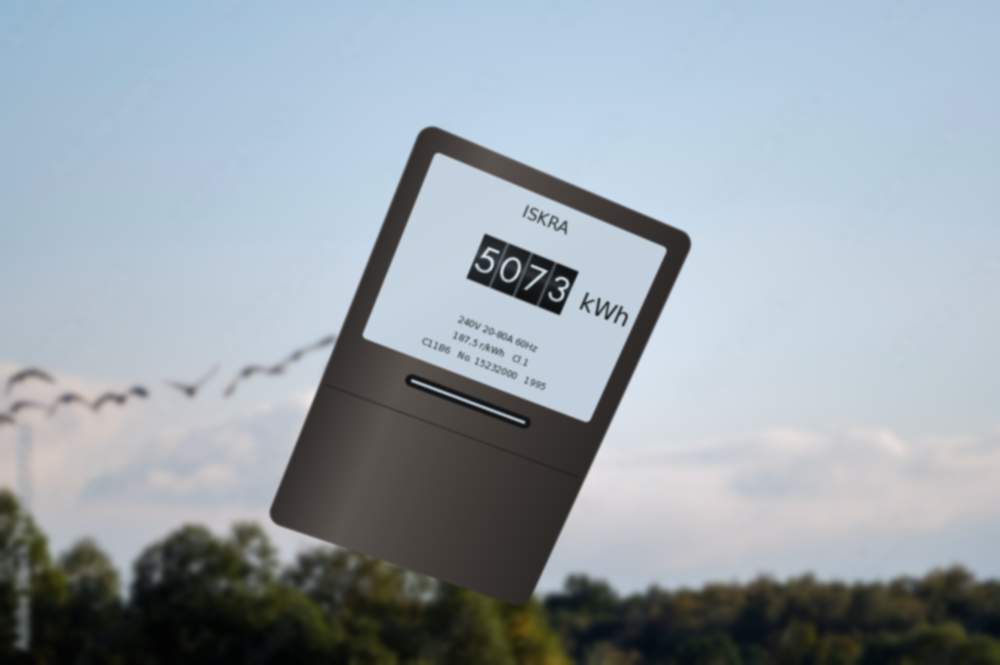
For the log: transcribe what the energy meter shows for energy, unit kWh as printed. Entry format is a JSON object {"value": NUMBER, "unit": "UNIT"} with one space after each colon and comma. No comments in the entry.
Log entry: {"value": 5073, "unit": "kWh"}
